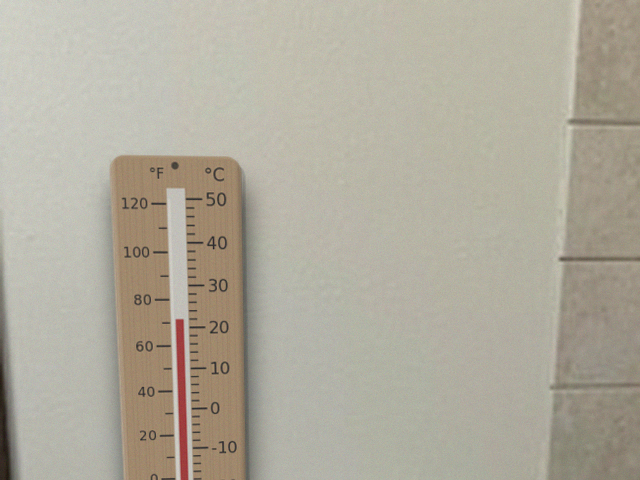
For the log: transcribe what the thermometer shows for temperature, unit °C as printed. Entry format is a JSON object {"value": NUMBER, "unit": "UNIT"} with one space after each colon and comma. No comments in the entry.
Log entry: {"value": 22, "unit": "°C"}
